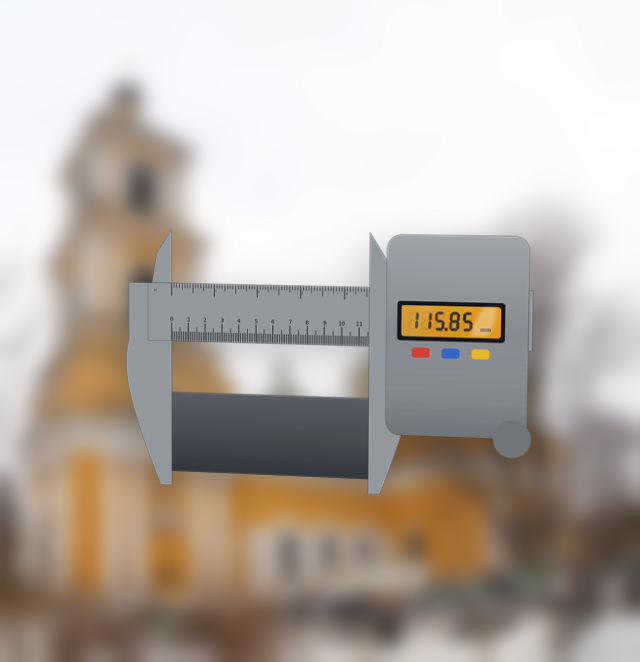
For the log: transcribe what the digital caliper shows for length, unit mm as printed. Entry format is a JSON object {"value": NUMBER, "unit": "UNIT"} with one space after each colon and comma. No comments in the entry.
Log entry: {"value": 115.85, "unit": "mm"}
